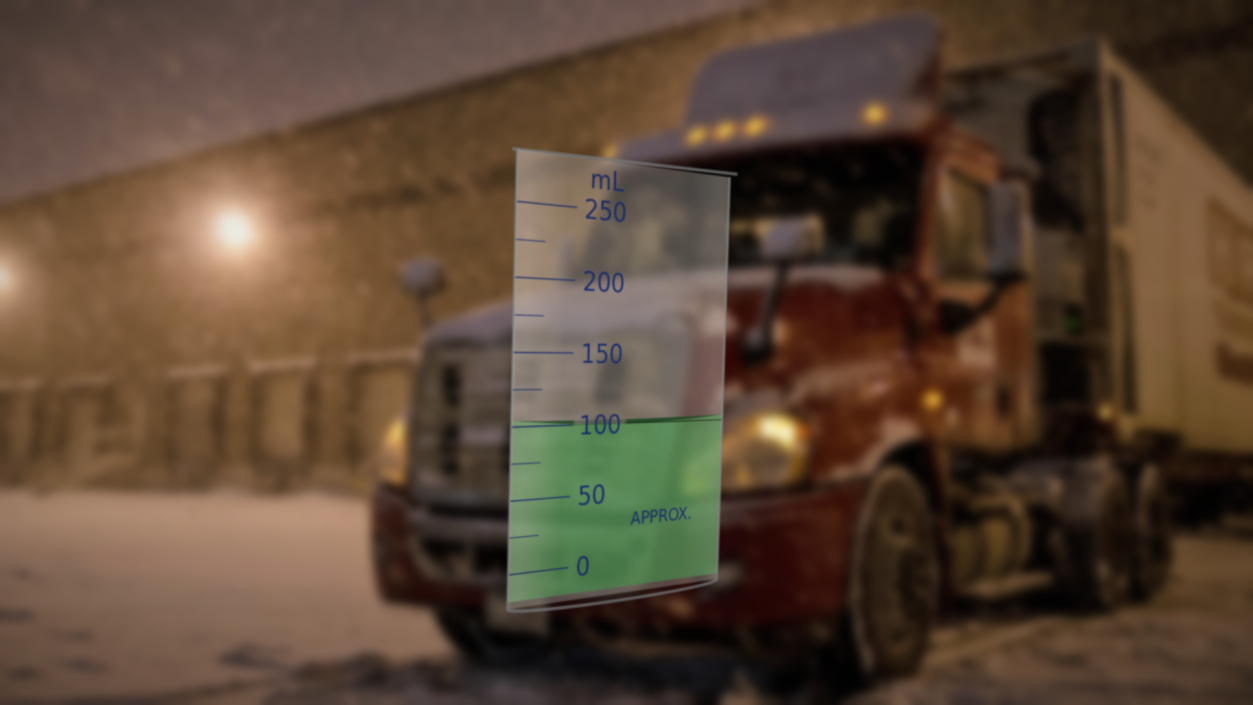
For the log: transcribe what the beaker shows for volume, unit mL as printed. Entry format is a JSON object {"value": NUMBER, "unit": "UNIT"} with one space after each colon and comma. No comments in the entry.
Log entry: {"value": 100, "unit": "mL"}
